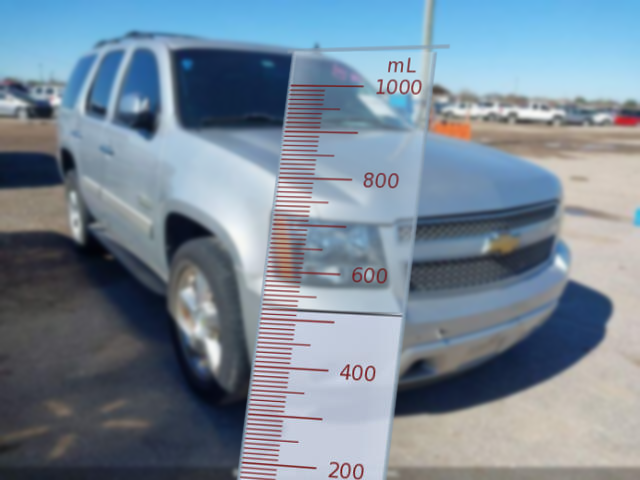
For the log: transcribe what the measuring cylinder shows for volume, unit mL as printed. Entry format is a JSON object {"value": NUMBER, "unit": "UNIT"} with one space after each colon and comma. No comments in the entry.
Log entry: {"value": 520, "unit": "mL"}
